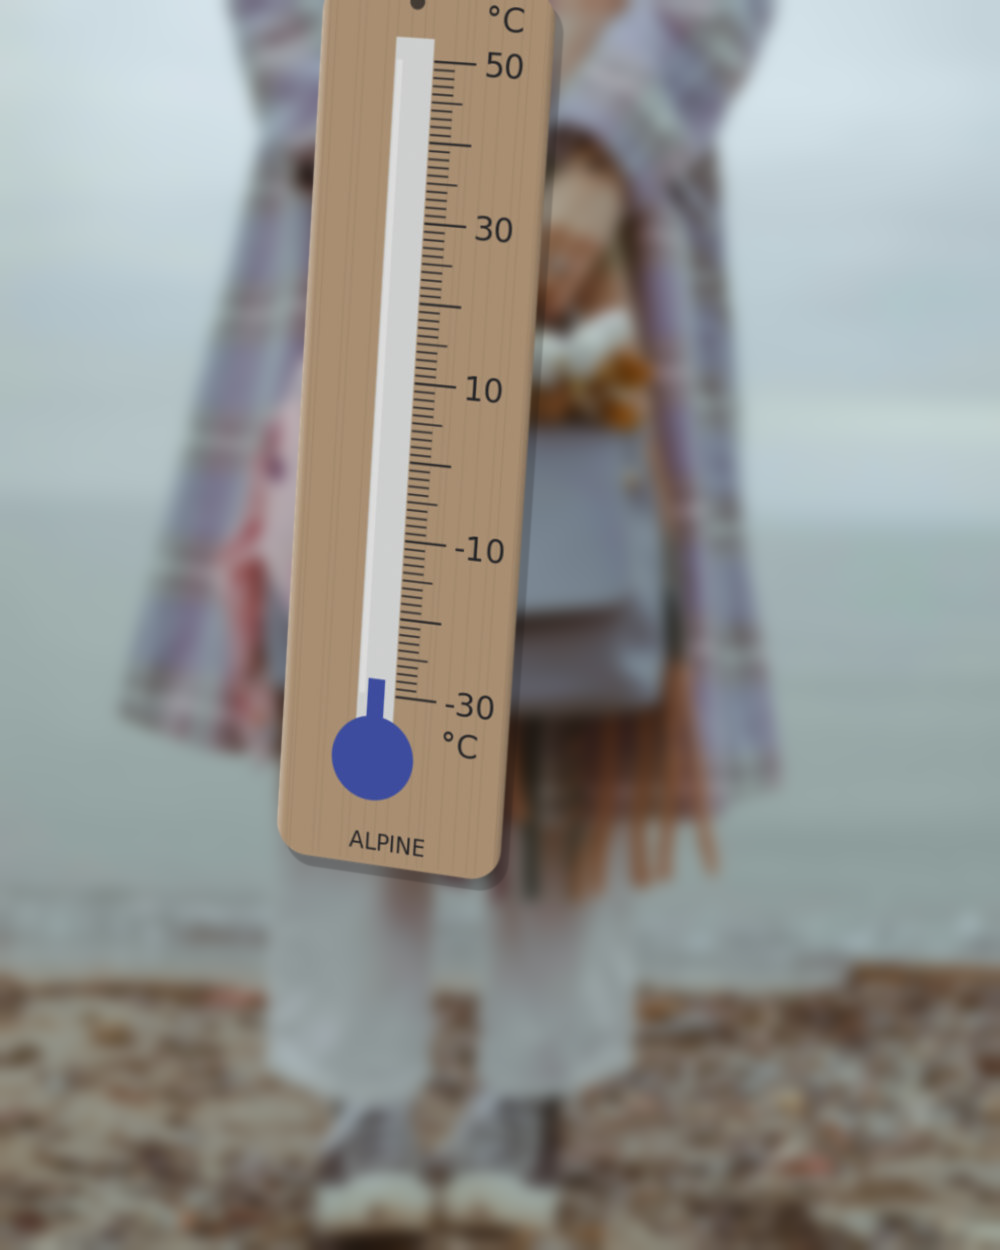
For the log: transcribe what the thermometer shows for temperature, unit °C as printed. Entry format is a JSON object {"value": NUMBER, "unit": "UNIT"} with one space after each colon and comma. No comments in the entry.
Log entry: {"value": -28, "unit": "°C"}
